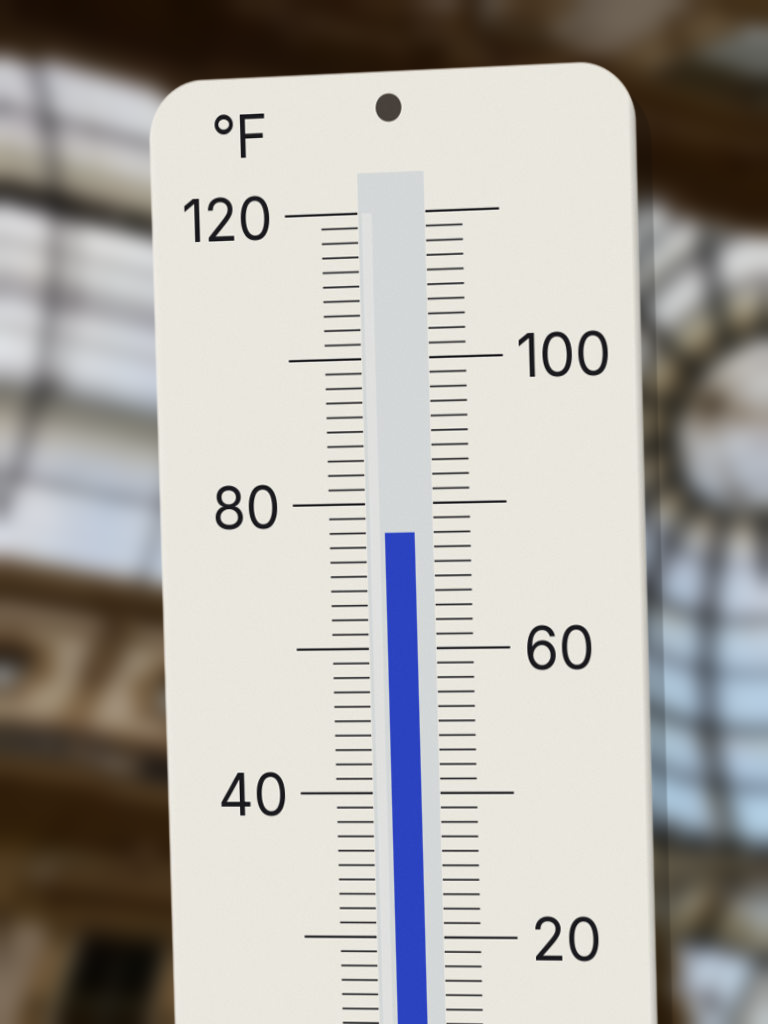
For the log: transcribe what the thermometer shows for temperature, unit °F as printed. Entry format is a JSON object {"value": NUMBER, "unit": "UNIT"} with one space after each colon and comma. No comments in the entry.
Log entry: {"value": 76, "unit": "°F"}
